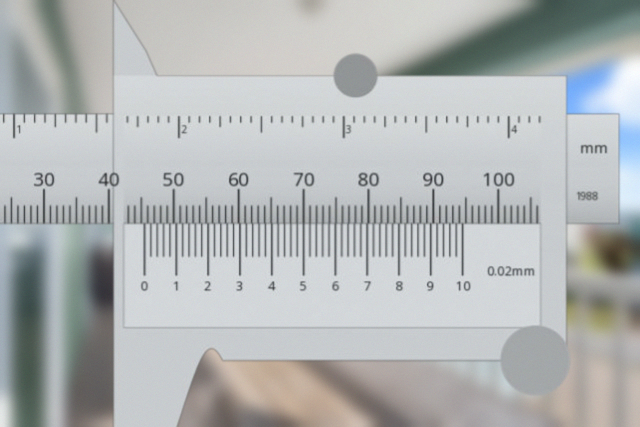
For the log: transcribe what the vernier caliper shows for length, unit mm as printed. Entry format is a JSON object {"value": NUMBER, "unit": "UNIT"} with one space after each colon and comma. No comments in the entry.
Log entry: {"value": 45.5, "unit": "mm"}
